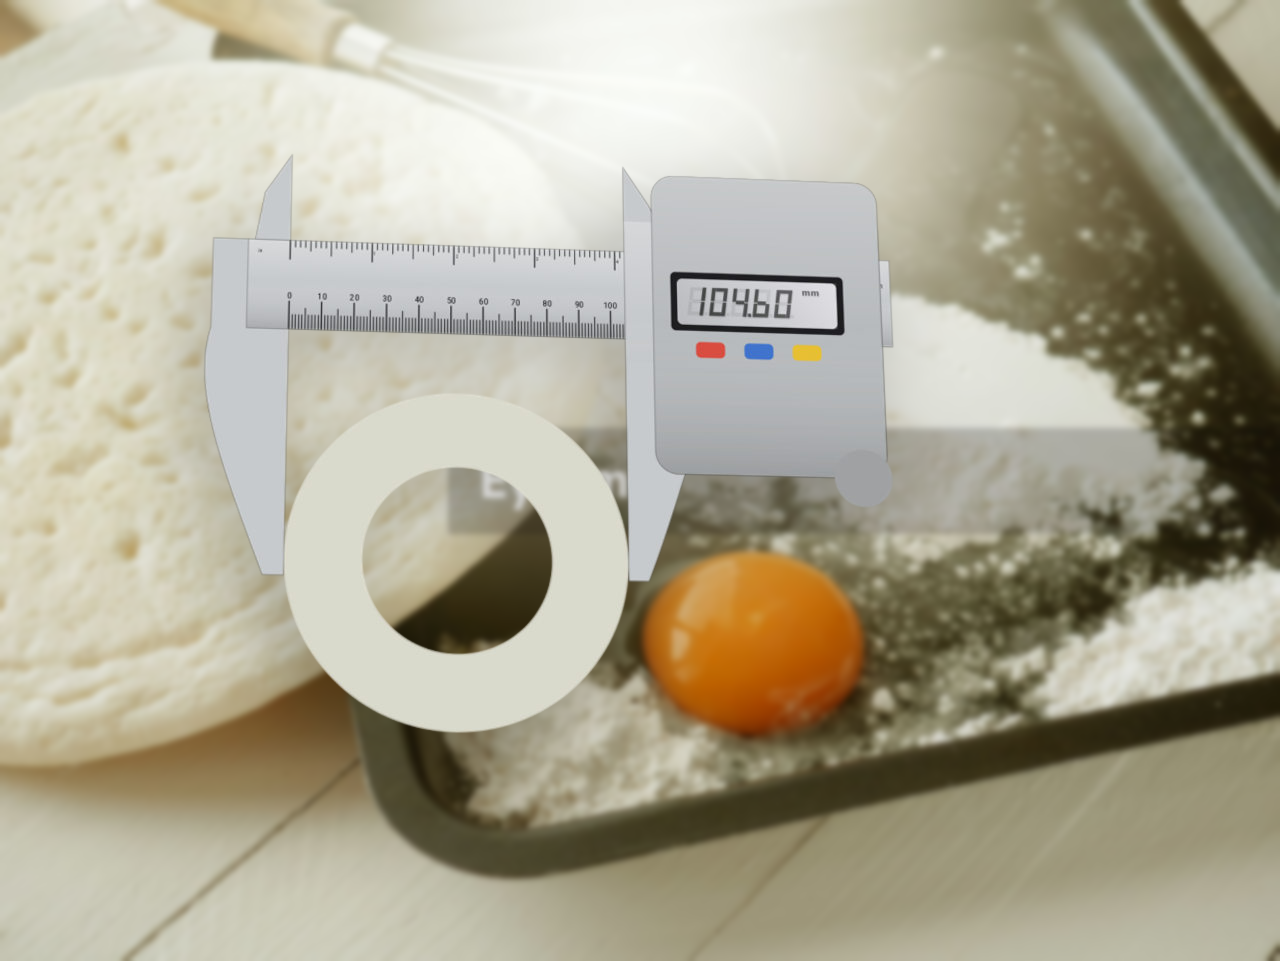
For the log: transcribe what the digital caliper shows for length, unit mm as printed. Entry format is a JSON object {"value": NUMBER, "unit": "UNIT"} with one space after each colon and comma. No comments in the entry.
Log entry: {"value": 104.60, "unit": "mm"}
